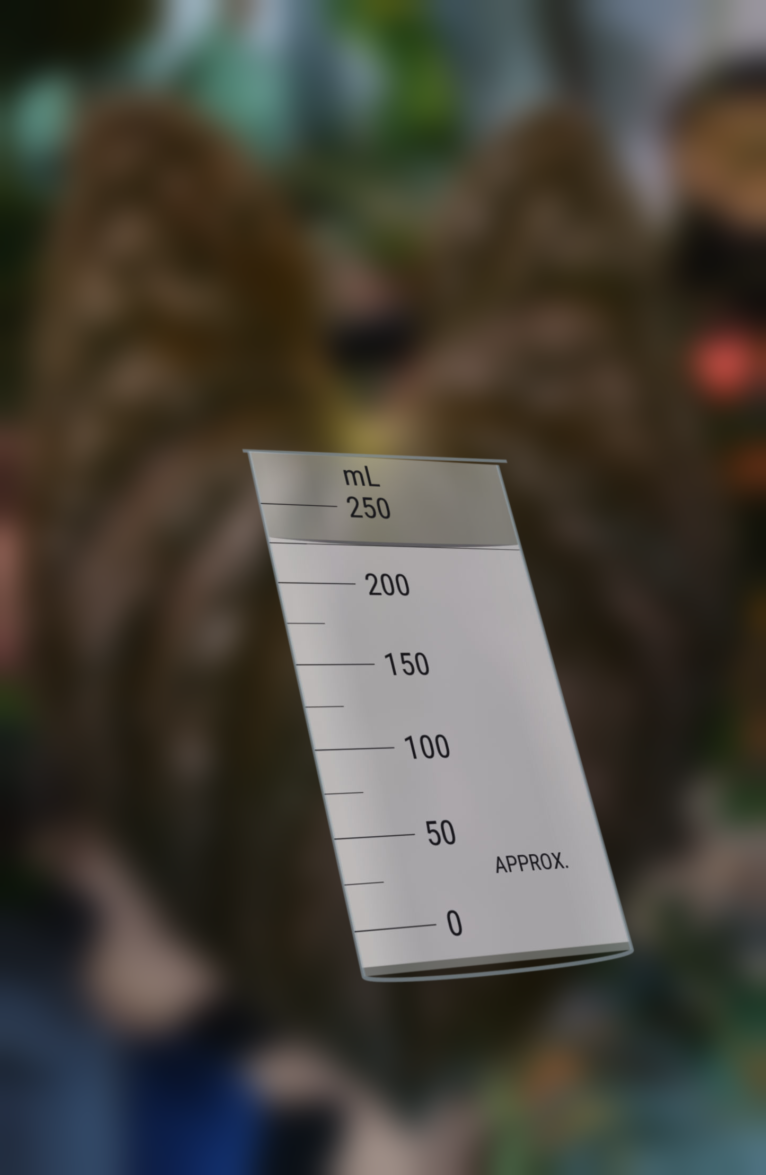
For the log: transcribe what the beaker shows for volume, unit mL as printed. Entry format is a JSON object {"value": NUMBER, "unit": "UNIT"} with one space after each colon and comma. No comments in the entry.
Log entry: {"value": 225, "unit": "mL"}
